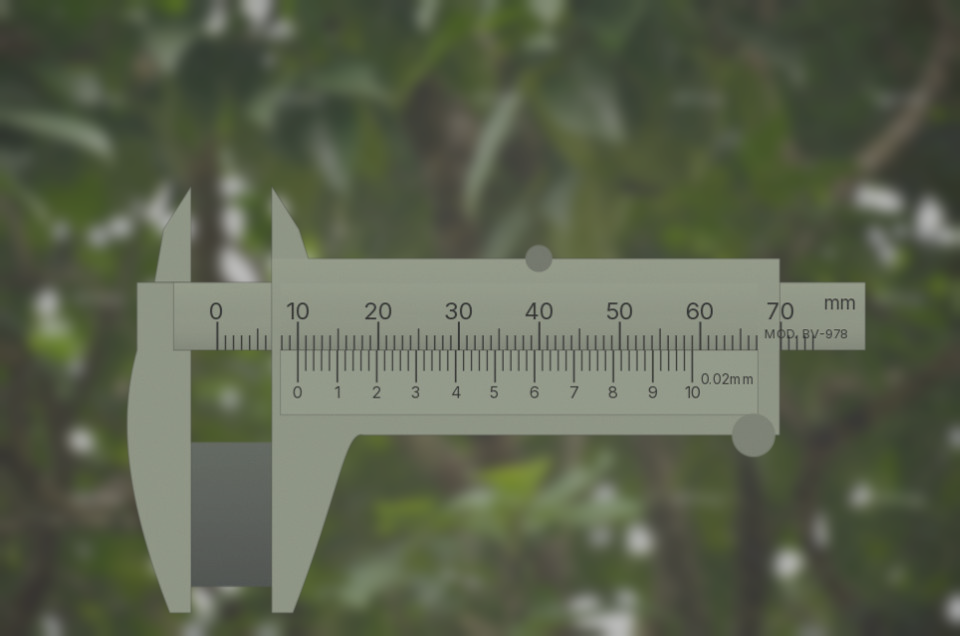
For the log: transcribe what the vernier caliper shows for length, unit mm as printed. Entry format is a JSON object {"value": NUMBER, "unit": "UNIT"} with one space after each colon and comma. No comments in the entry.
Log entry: {"value": 10.0, "unit": "mm"}
